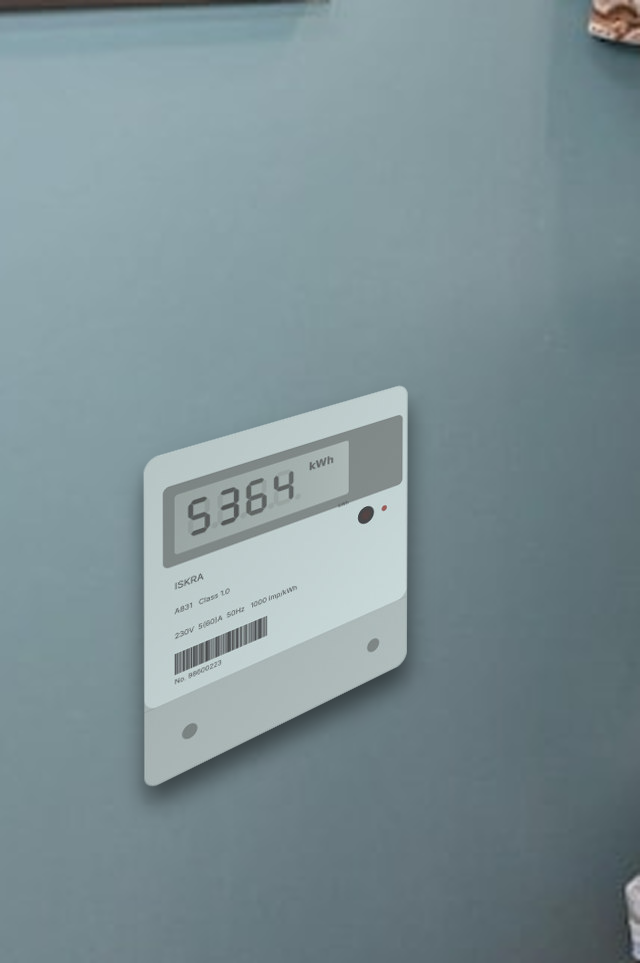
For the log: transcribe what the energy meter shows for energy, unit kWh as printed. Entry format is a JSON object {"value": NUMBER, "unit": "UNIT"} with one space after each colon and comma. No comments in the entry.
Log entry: {"value": 5364, "unit": "kWh"}
